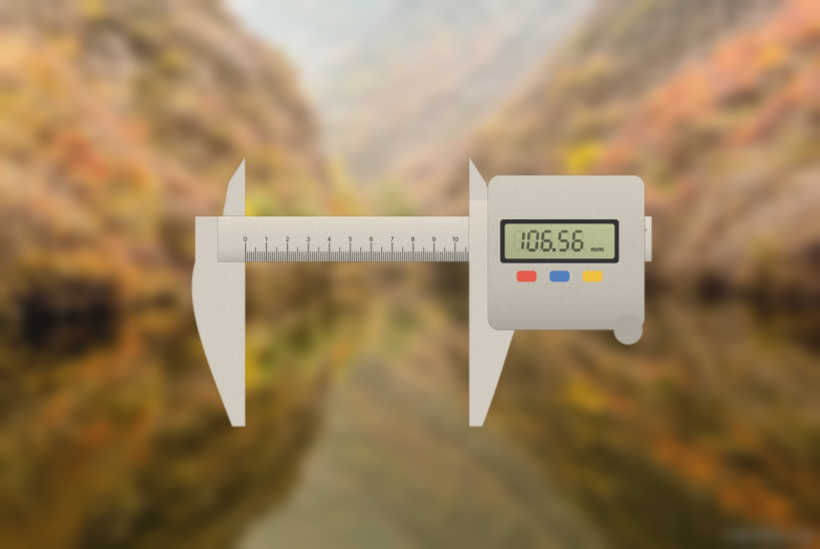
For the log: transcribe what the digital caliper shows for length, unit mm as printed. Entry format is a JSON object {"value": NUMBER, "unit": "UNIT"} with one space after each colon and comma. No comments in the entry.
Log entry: {"value": 106.56, "unit": "mm"}
